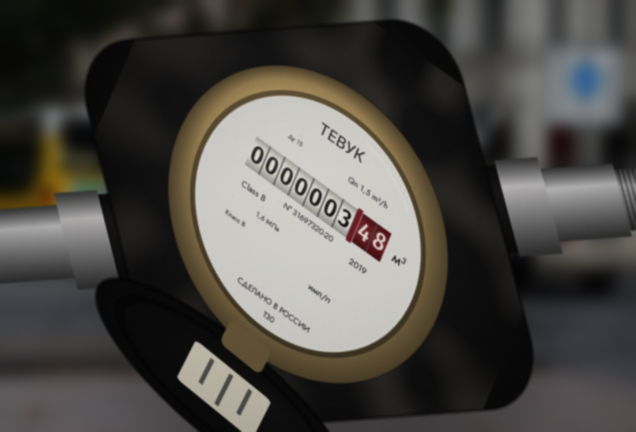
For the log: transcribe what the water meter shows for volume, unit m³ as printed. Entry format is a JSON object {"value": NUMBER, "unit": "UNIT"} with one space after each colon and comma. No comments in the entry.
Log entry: {"value": 3.48, "unit": "m³"}
